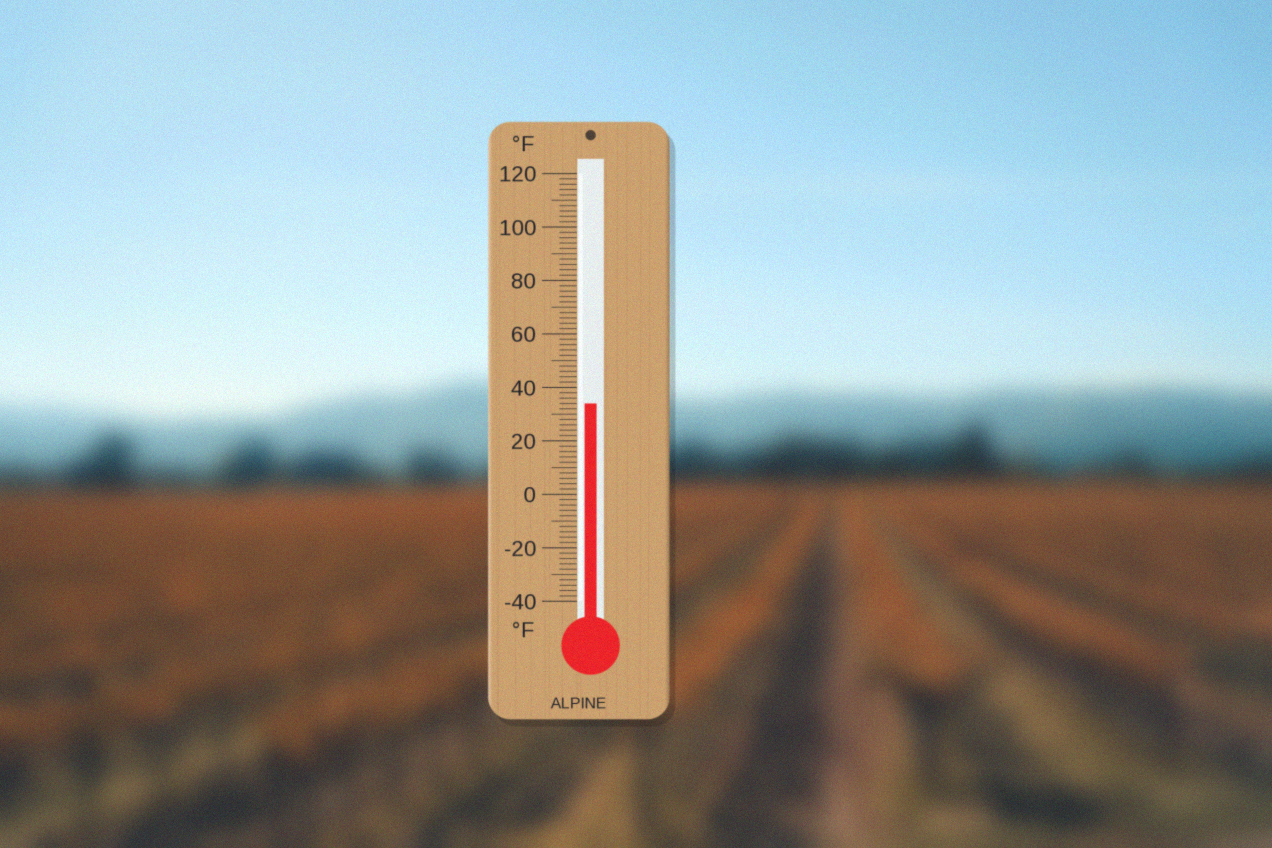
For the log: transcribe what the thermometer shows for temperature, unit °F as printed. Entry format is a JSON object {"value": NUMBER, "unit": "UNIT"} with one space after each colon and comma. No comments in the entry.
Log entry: {"value": 34, "unit": "°F"}
